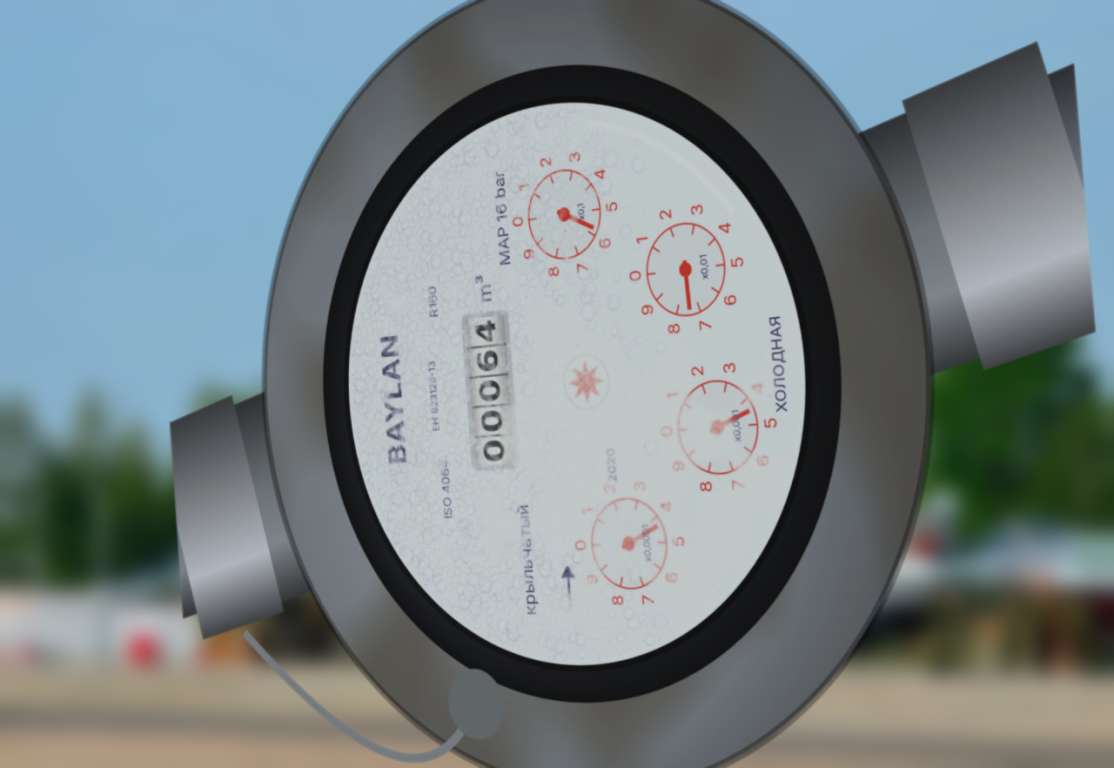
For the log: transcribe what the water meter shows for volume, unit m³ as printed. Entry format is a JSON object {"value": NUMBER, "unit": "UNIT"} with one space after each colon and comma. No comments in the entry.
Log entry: {"value": 64.5744, "unit": "m³"}
